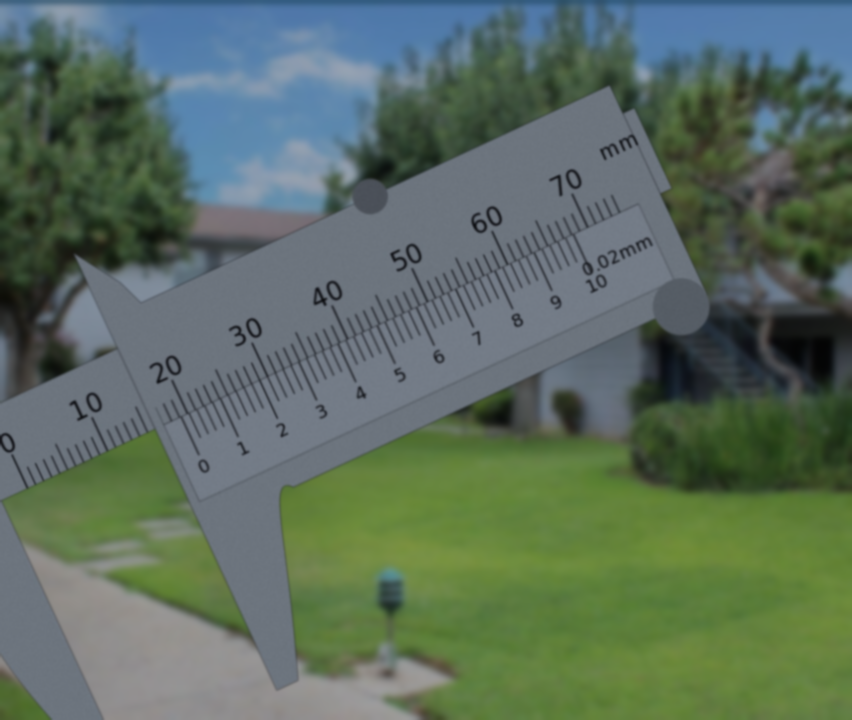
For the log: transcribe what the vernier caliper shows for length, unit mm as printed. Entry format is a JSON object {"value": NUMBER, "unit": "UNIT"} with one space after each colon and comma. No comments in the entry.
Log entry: {"value": 19.2, "unit": "mm"}
